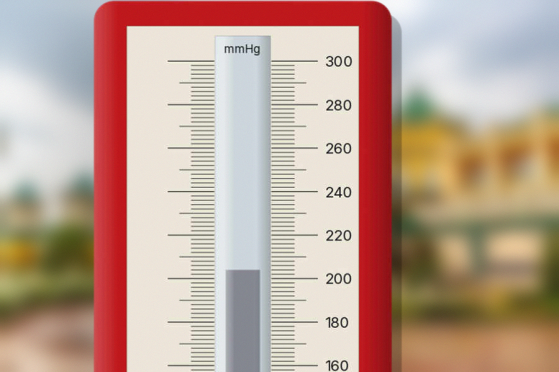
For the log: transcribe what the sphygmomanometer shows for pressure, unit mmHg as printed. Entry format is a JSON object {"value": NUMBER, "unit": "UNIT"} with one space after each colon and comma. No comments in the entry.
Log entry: {"value": 204, "unit": "mmHg"}
